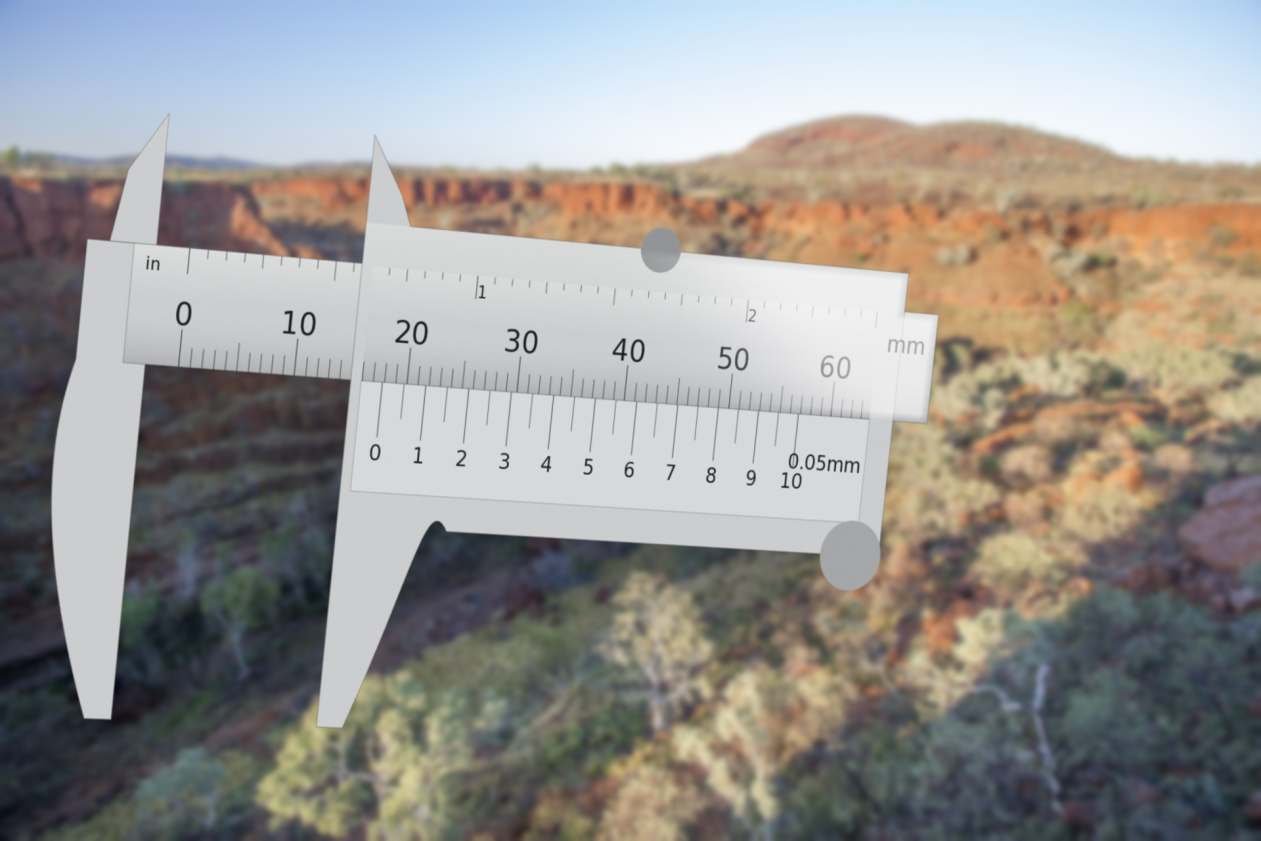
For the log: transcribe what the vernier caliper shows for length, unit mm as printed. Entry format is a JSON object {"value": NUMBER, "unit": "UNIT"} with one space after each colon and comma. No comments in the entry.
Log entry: {"value": 17.8, "unit": "mm"}
